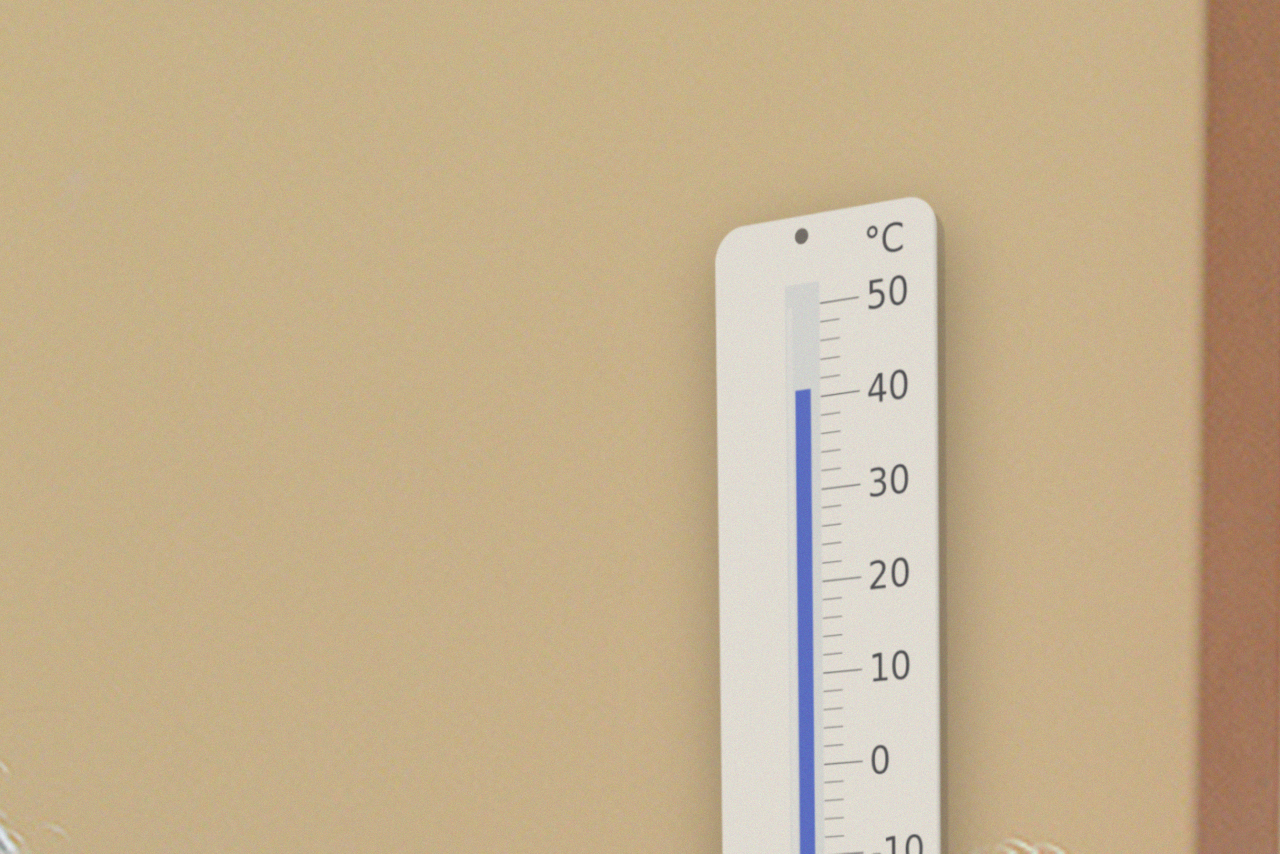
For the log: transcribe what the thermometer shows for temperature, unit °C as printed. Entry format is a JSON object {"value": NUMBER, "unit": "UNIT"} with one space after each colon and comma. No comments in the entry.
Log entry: {"value": 41, "unit": "°C"}
